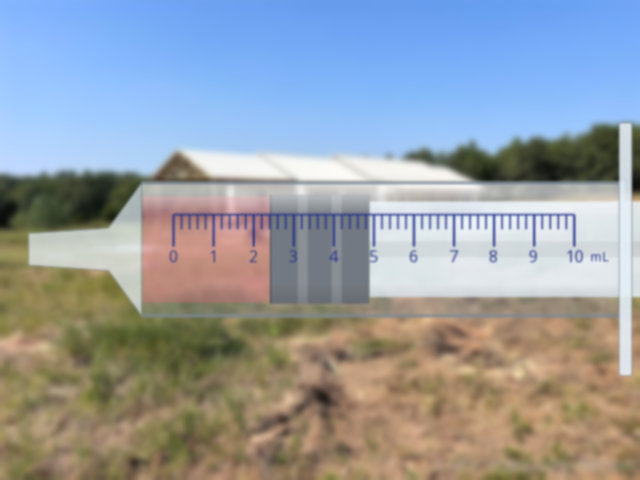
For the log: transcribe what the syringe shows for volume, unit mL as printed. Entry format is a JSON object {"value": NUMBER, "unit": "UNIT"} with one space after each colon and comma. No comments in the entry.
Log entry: {"value": 2.4, "unit": "mL"}
